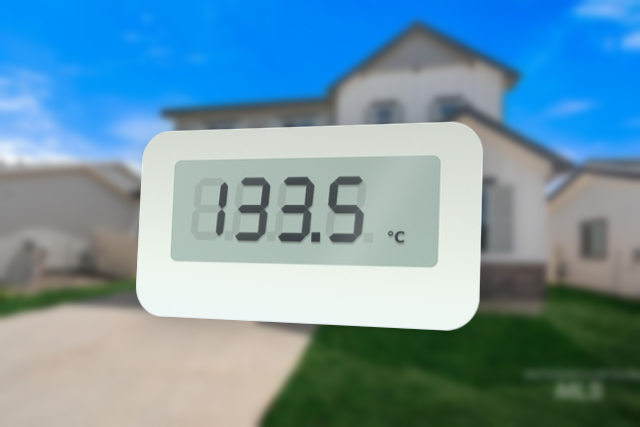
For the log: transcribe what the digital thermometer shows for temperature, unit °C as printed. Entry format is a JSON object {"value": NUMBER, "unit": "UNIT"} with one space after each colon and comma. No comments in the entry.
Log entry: {"value": 133.5, "unit": "°C"}
